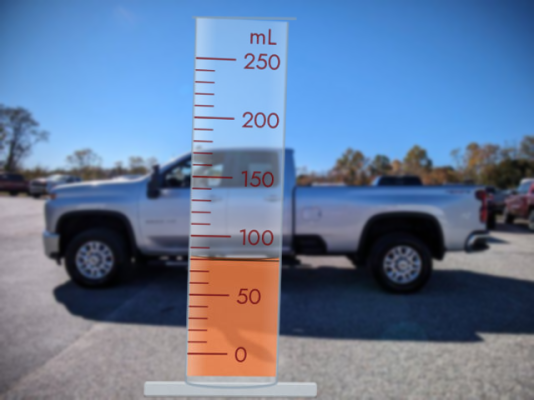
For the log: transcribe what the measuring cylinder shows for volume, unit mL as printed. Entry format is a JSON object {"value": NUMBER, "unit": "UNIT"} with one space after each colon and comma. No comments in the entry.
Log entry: {"value": 80, "unit": "mL"}
